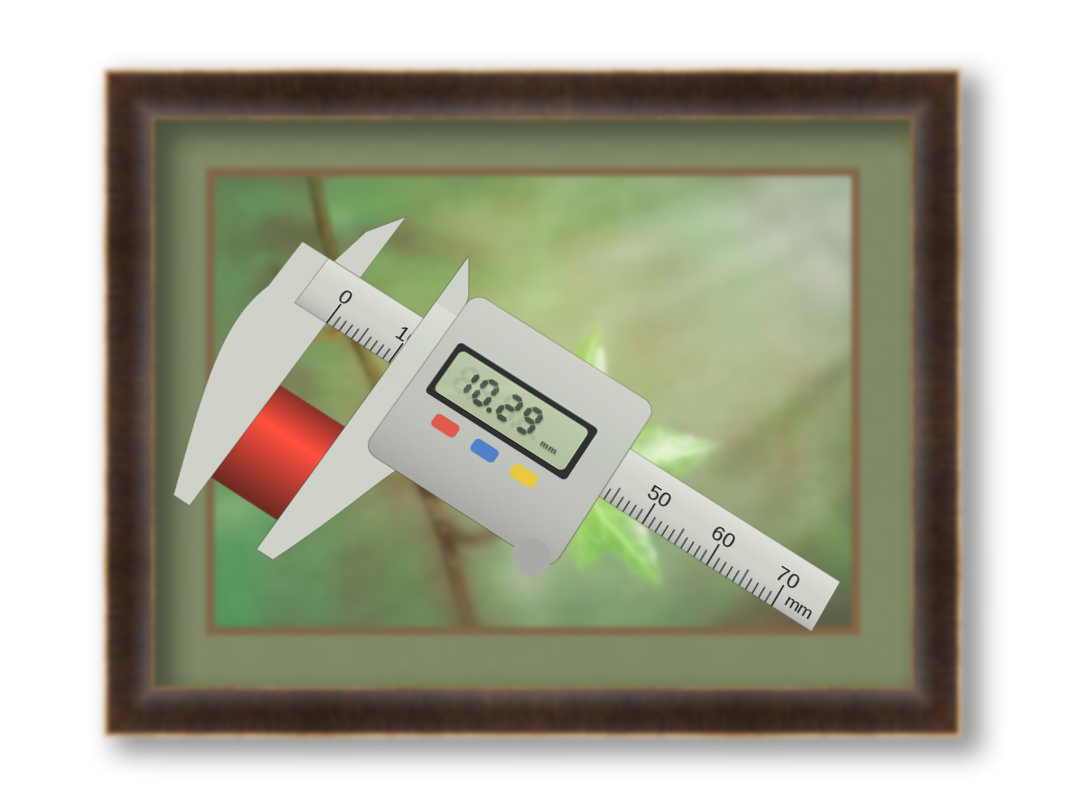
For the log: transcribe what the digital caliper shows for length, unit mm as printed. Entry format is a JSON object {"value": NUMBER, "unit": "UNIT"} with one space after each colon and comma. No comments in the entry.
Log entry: {"value": 10.29, "unit": "mm"}
